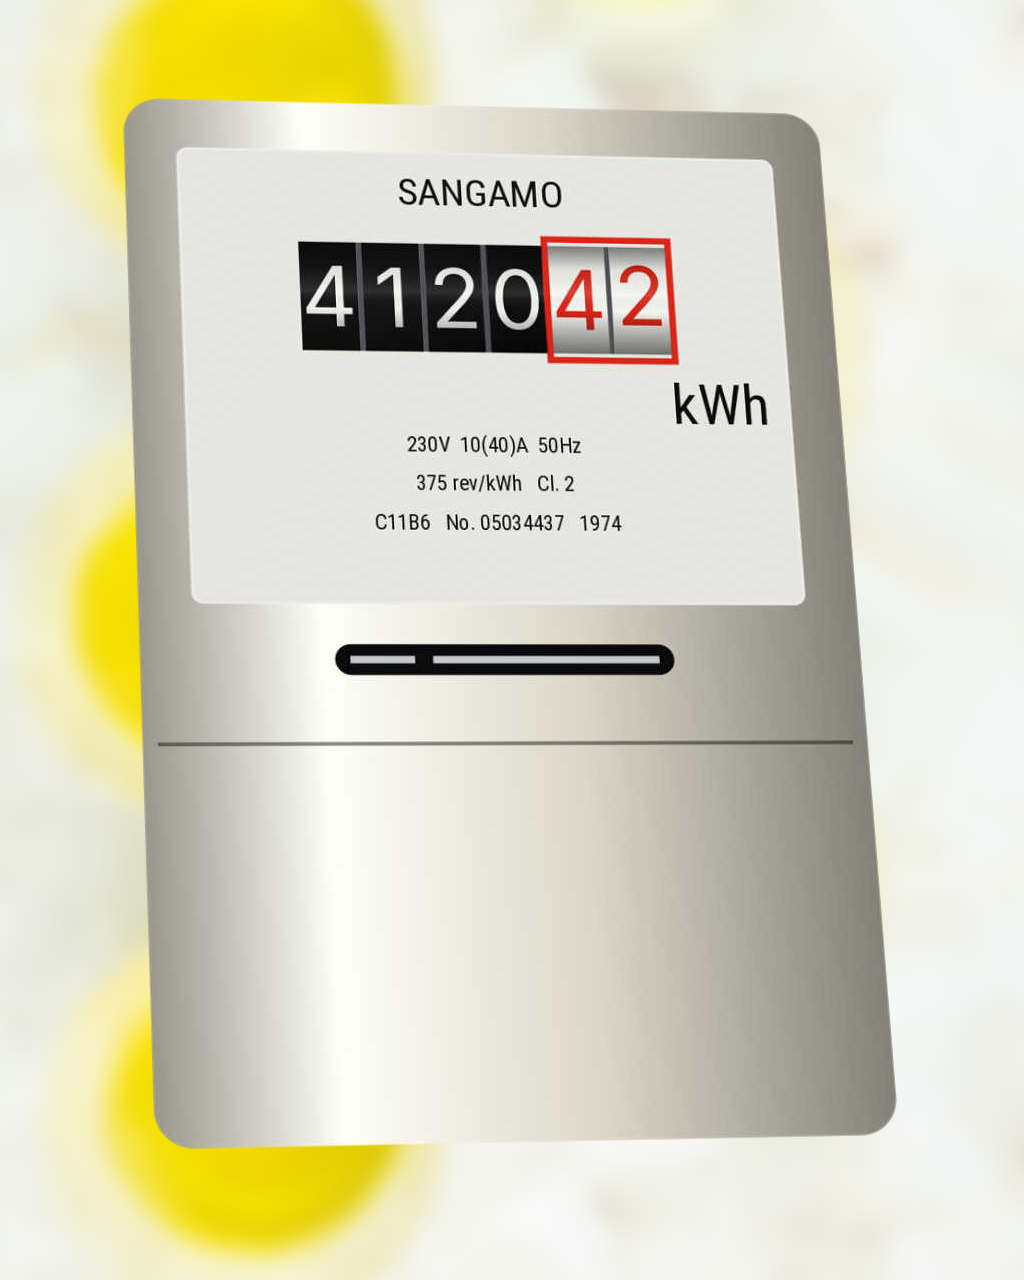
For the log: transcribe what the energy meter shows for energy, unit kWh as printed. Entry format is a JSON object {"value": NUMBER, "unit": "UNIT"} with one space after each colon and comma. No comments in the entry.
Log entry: {"value": 4120.42, "unit": "kWh"}
